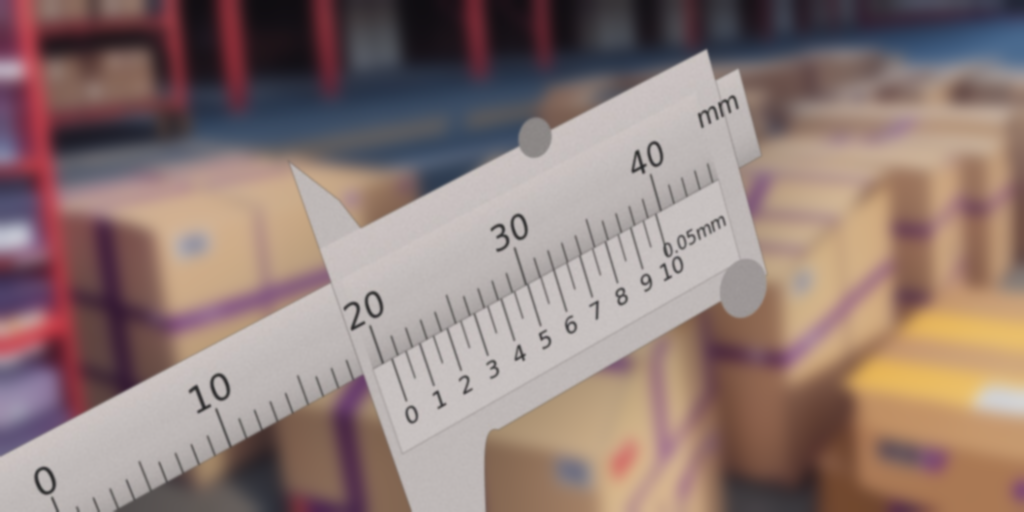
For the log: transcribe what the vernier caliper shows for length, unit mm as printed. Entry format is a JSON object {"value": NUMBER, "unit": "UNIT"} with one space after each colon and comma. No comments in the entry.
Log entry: {"value": 20.6, "unit": "mm"}
